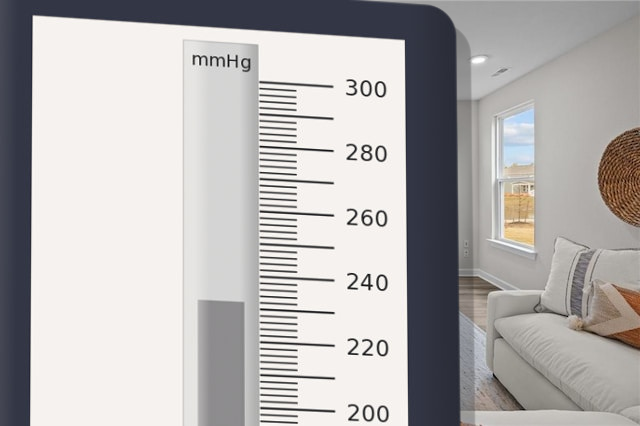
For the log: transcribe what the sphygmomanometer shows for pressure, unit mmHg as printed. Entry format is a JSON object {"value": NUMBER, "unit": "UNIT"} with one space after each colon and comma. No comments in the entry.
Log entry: {"value": 232, "unit": "mmHg"}
